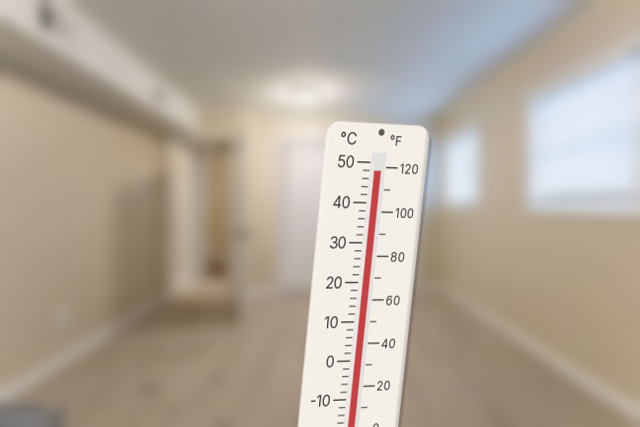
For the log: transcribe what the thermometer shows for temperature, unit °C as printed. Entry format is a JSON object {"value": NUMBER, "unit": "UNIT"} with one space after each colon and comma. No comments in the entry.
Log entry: {"value": 48, "unit": "°C"}
